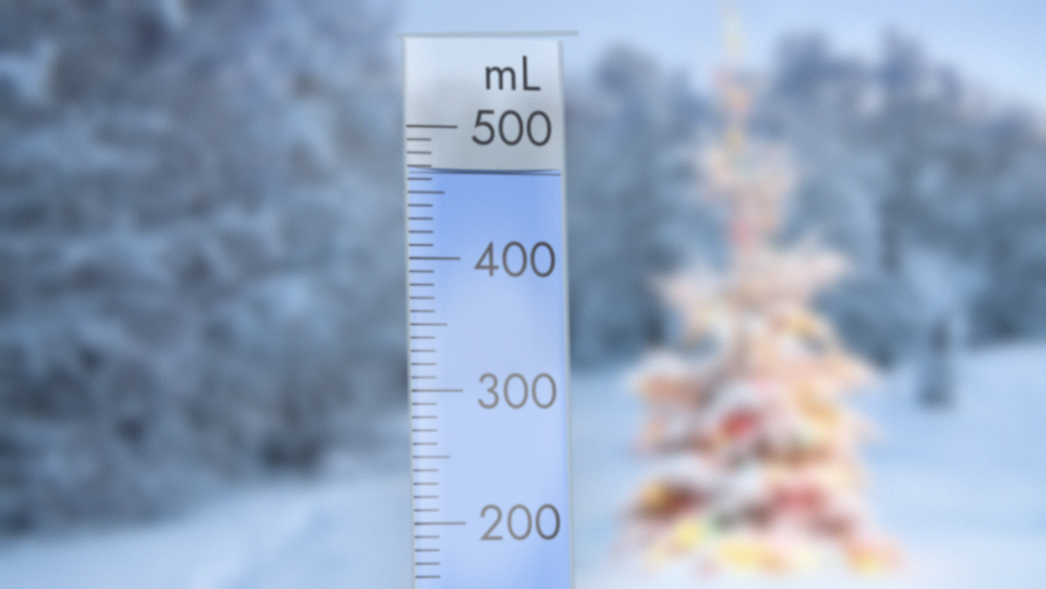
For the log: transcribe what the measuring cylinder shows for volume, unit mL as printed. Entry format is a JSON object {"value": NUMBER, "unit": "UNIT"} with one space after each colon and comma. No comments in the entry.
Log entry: {"value": 465, "unit": "mL"}
